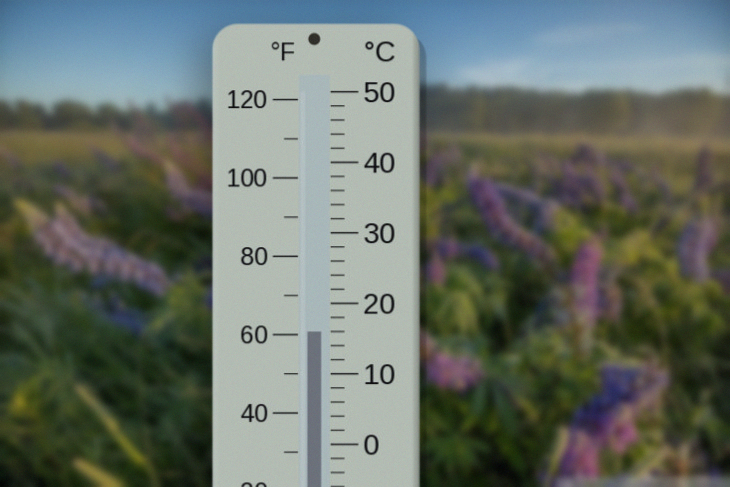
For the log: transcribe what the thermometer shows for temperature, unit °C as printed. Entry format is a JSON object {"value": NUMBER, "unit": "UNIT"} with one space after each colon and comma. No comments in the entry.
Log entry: {"value": 16, "unit": "°C"}
